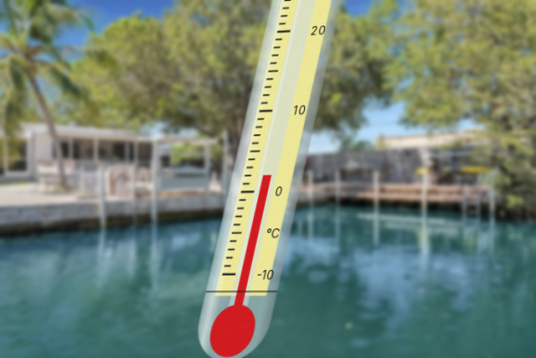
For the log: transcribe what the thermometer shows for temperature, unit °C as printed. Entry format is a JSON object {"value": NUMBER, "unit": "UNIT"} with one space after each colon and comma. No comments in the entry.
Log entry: {"value": 2, "unit": "°C"}
